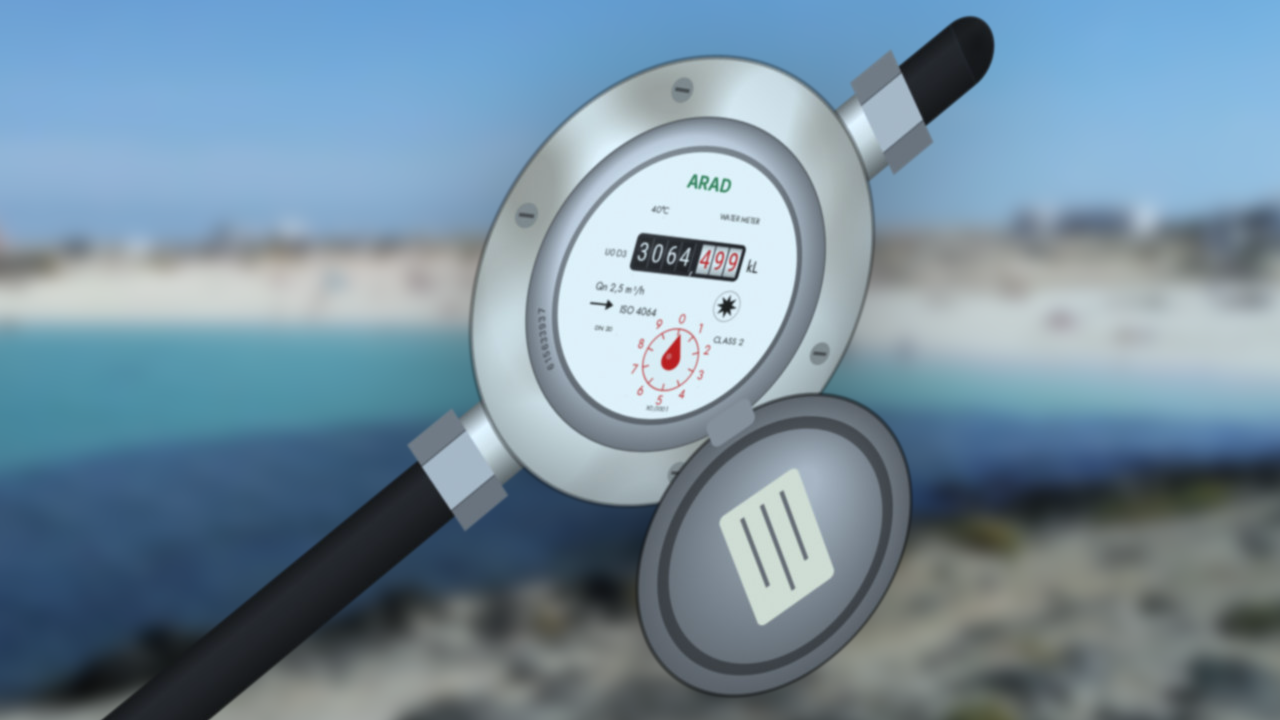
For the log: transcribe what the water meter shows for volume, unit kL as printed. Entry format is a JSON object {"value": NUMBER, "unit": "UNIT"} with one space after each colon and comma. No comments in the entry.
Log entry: {"value": 3064.4990, "unit": "kL"}
